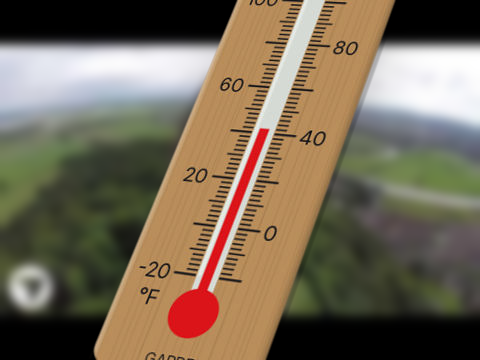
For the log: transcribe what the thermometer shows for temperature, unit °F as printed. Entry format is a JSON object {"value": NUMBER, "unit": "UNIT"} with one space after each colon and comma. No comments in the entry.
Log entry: {"value": 42, "unit": "°F"}
